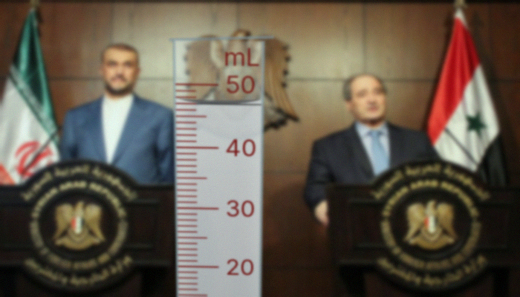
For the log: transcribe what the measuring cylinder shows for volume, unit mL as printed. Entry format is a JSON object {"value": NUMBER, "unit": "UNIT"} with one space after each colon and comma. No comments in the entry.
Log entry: {"value": 47, "unit": "mL"}
